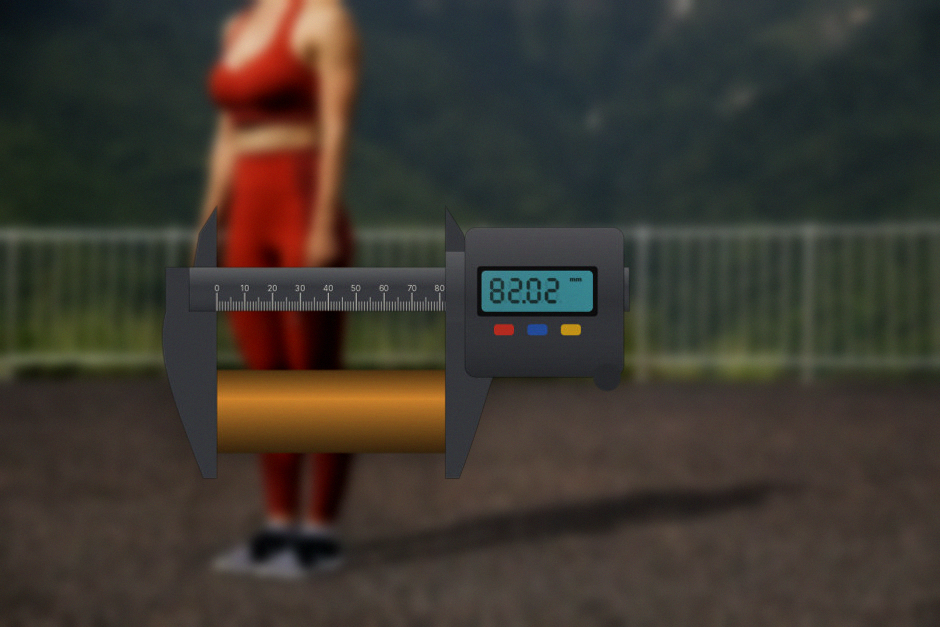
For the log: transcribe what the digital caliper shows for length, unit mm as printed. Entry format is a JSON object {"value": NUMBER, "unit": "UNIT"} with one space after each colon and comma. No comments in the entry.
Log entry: {"value": 82.02, "unit": "mm"}
